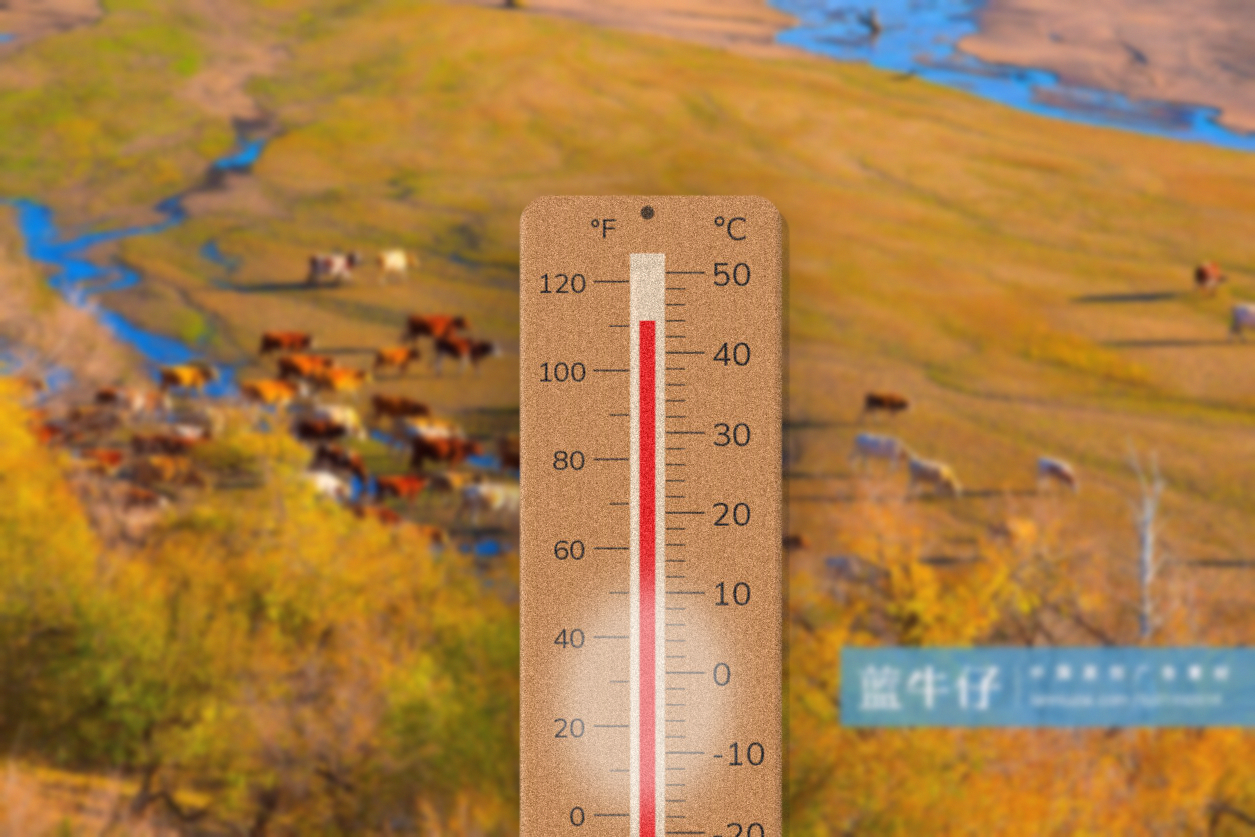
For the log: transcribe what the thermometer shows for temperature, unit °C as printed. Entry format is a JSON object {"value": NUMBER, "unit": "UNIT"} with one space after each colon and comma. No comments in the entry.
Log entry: {"value": 44, "unit": "°C"}
